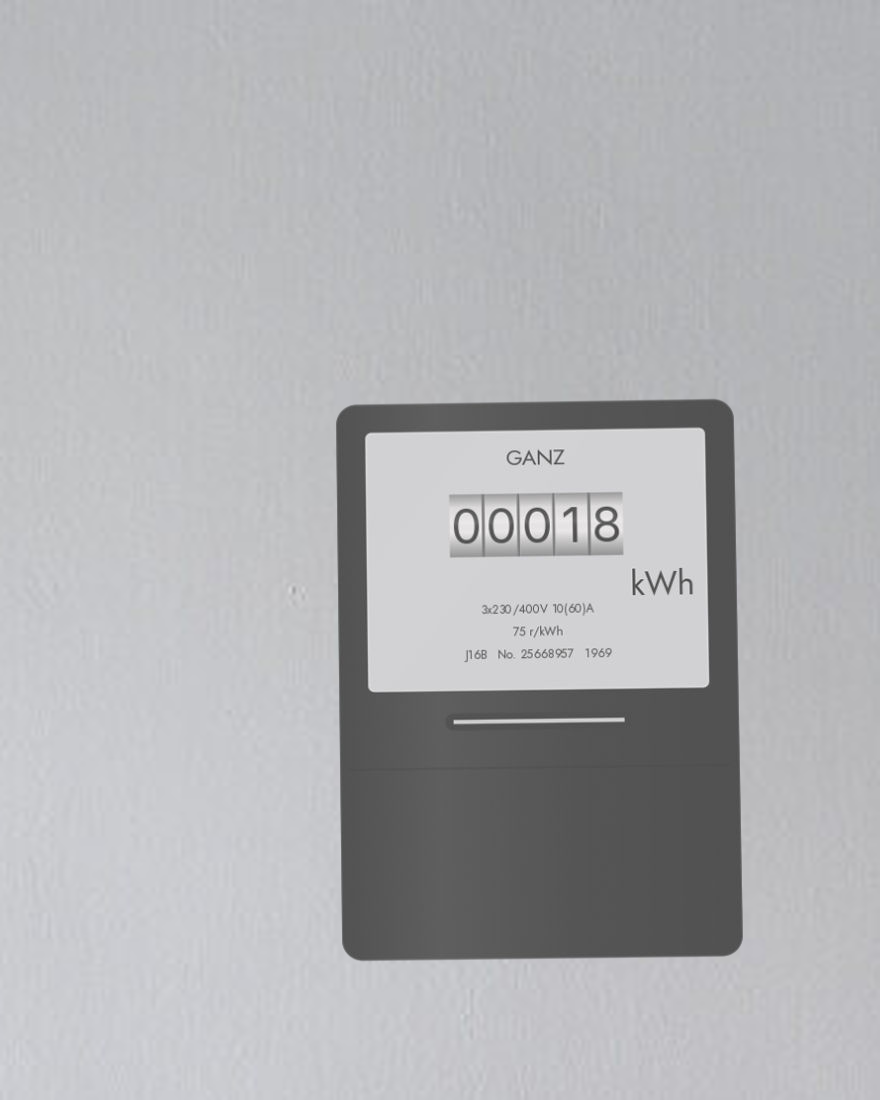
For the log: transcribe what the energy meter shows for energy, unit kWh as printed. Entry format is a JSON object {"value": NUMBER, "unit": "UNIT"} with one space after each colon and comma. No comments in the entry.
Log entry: {"value": 18, "unit": "kWh"}
